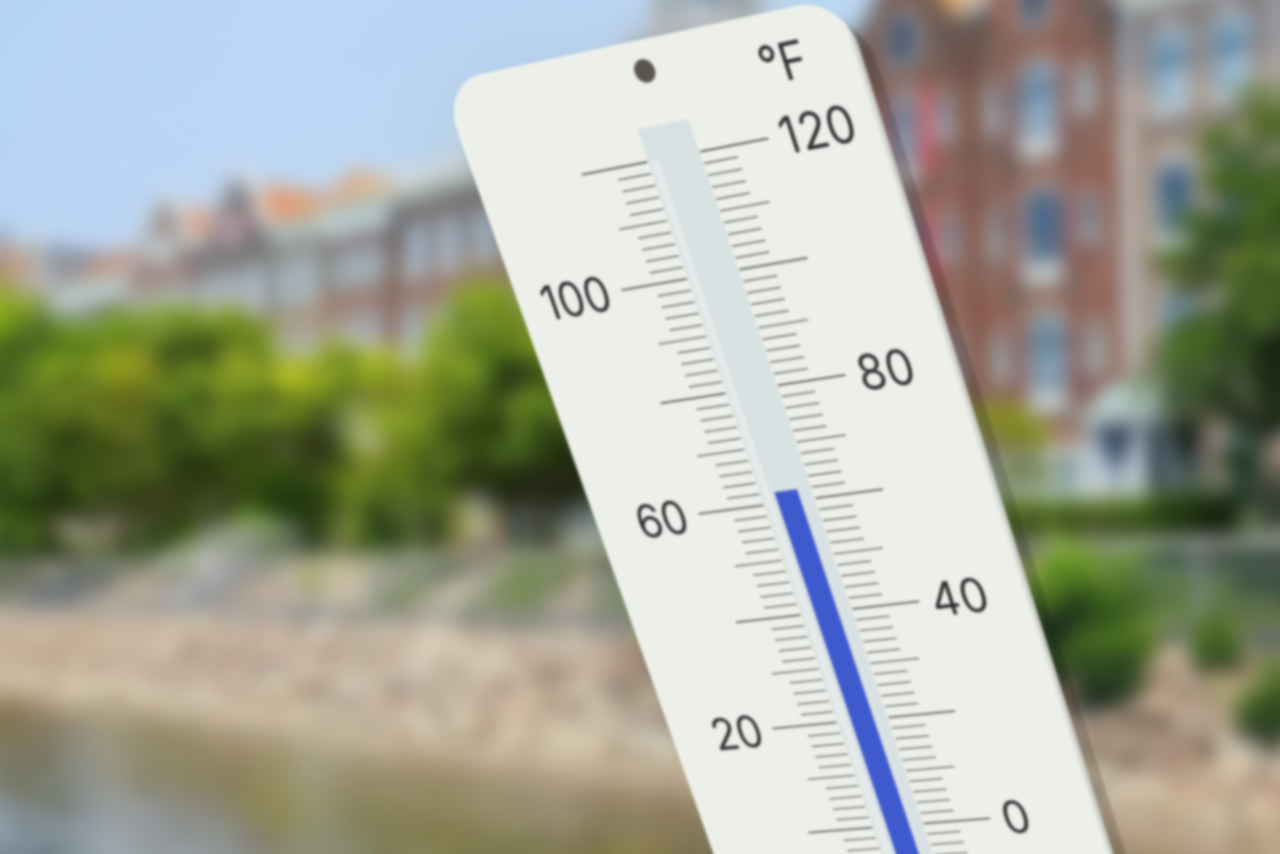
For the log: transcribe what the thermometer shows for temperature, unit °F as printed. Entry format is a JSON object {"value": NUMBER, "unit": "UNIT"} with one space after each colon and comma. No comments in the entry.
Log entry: {"value": 62, "unit": "°F"}
